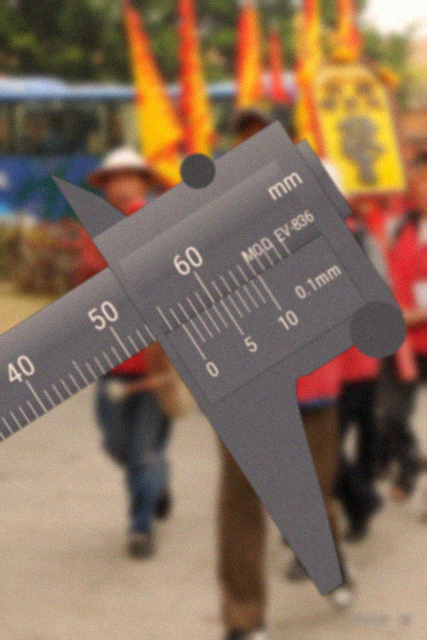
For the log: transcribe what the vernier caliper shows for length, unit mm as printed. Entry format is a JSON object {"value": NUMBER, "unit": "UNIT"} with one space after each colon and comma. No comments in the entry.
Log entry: {"value": 56.2, "unit": "mm"}
